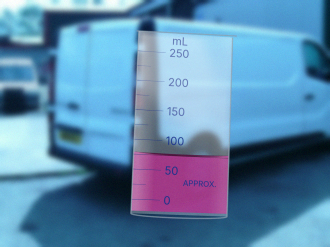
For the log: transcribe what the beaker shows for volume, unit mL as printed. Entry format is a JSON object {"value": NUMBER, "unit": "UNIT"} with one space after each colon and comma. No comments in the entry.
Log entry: {"value": 75, "unit": "mL"}
